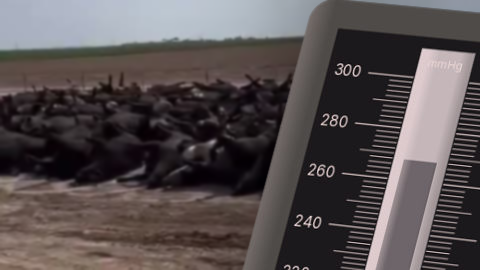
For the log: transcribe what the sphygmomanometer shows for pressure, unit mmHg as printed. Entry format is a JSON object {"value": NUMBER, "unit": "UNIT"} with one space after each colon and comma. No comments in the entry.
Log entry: {"value": 268, "unit": "mmHg"}
